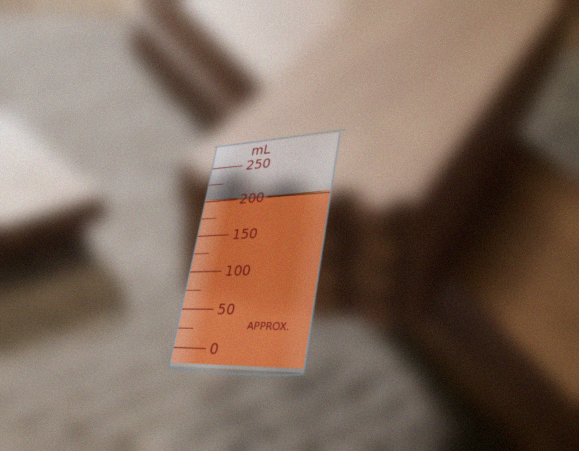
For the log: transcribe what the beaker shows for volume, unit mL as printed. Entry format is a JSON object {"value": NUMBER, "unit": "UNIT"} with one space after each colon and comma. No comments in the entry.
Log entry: {"value": 200, "unit": "mL"}
